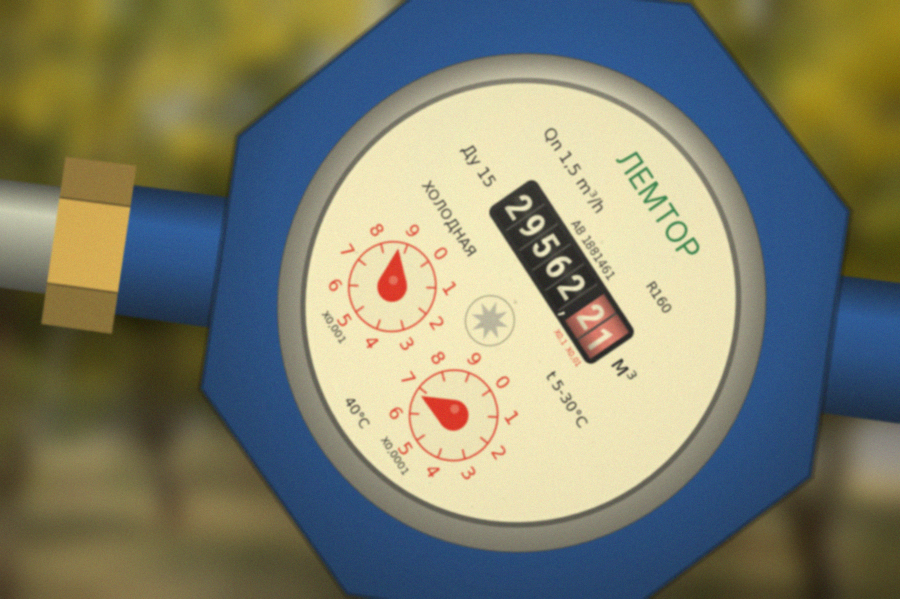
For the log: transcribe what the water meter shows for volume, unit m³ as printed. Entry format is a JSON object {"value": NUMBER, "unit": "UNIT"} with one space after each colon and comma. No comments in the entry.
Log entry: {"value": 29562.2086, "unit": "m³"}
